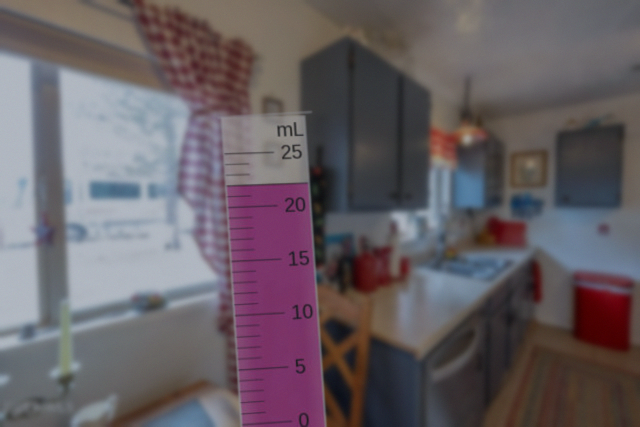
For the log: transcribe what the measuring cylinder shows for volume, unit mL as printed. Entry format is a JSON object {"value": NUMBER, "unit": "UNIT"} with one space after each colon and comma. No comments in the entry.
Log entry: {"value": 22, "unit": "mL"}
